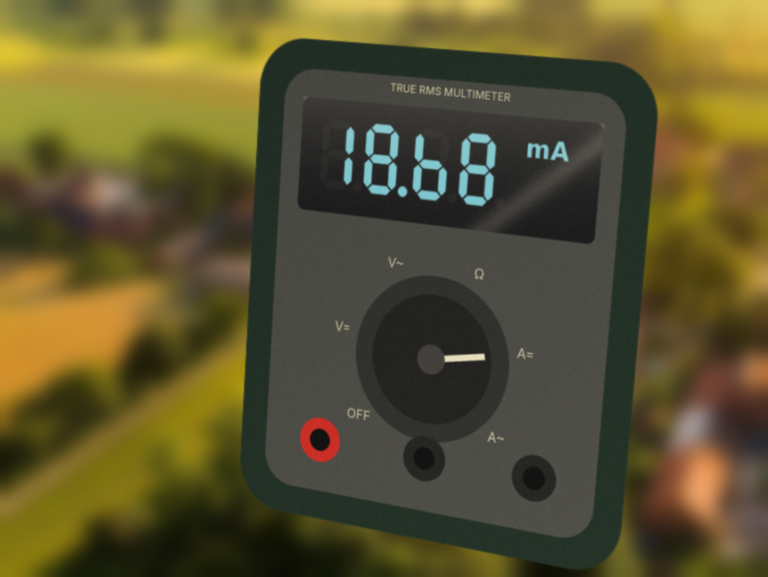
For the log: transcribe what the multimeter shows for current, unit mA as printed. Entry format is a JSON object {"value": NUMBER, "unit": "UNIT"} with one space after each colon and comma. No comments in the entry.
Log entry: {"value": 18.68, "unit": "mA"}
